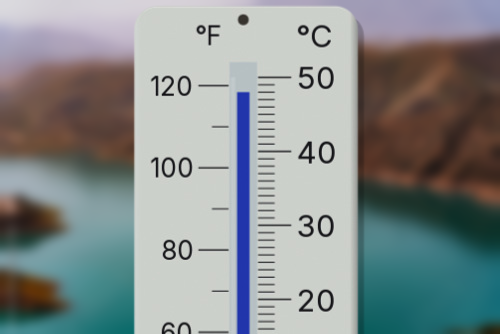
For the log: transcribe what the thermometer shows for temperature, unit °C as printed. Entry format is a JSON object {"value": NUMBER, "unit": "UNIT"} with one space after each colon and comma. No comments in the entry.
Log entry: {"value": 48, "unit": "°C"}
